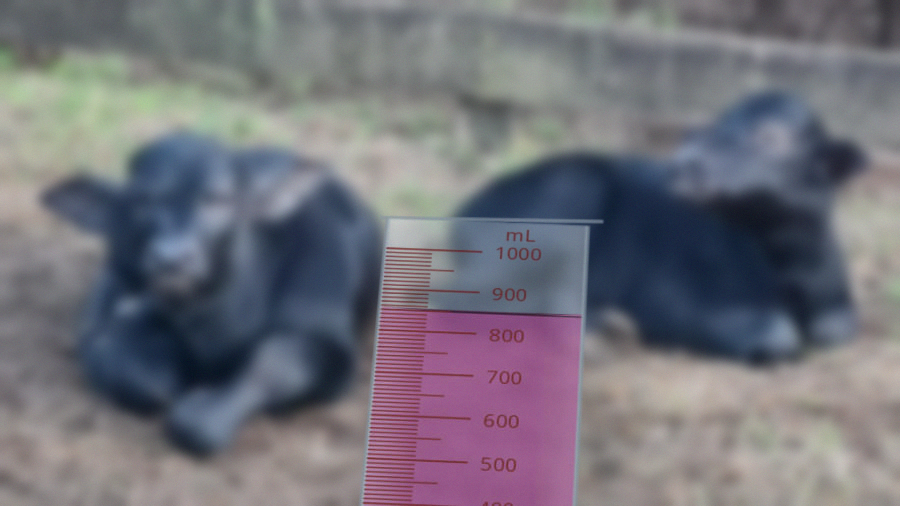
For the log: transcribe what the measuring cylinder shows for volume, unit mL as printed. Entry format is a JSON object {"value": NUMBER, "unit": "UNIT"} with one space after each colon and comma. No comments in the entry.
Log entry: {"value": 850, "unit": "mL"}
